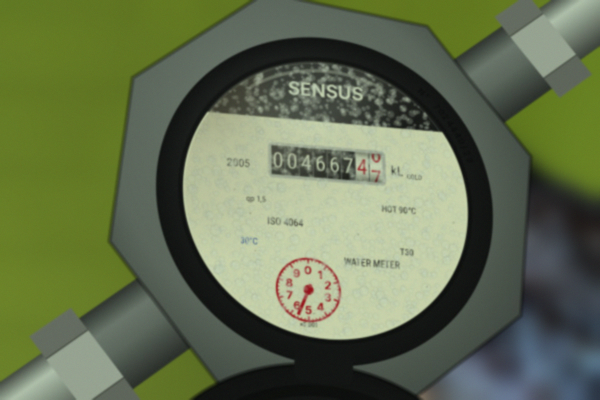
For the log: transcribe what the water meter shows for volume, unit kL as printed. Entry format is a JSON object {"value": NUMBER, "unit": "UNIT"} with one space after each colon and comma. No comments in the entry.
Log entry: {"value": 4667.465, "unit": "kL"}
